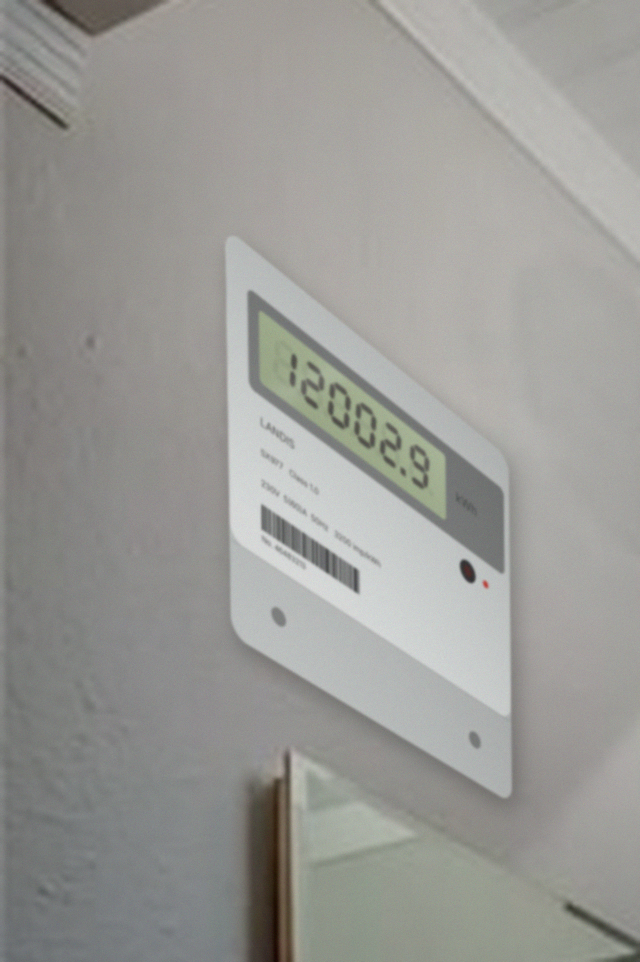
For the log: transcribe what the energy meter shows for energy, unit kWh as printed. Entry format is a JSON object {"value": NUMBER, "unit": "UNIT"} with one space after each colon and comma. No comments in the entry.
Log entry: {"value": 12002.9, "unit": "kWh"}
